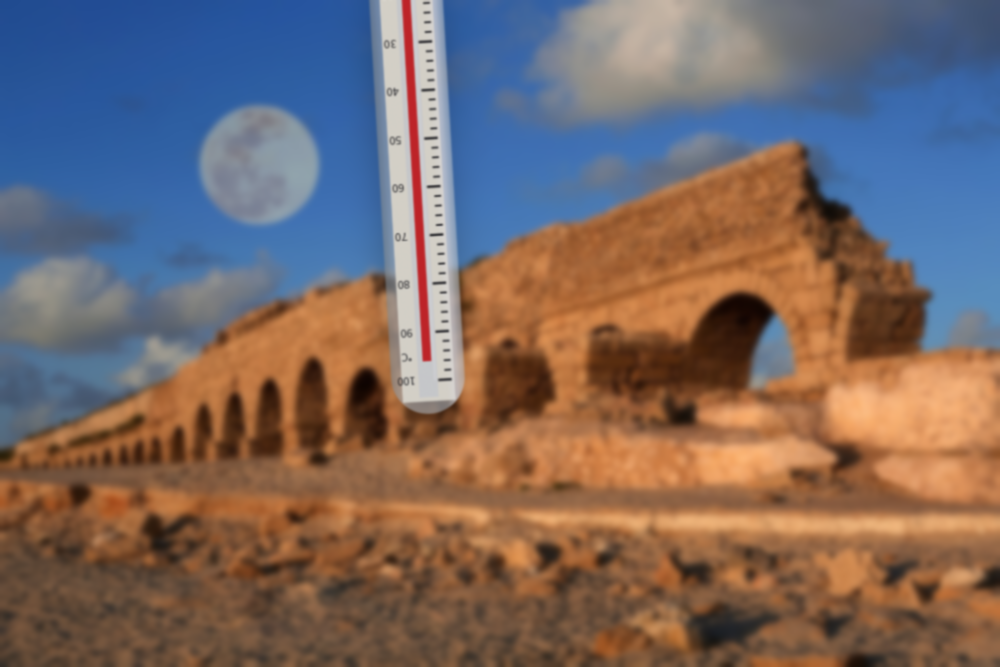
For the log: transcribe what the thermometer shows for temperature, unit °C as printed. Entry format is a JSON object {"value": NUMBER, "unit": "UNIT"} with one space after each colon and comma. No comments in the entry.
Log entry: {"value": 96, "unit": "°C"}
